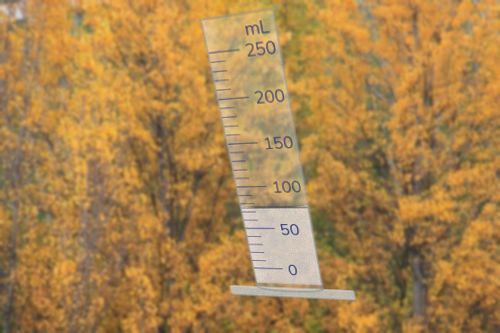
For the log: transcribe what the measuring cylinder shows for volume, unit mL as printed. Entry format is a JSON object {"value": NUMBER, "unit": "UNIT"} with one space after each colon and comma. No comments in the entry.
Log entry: {"value": 75, "unit": "mL"}
